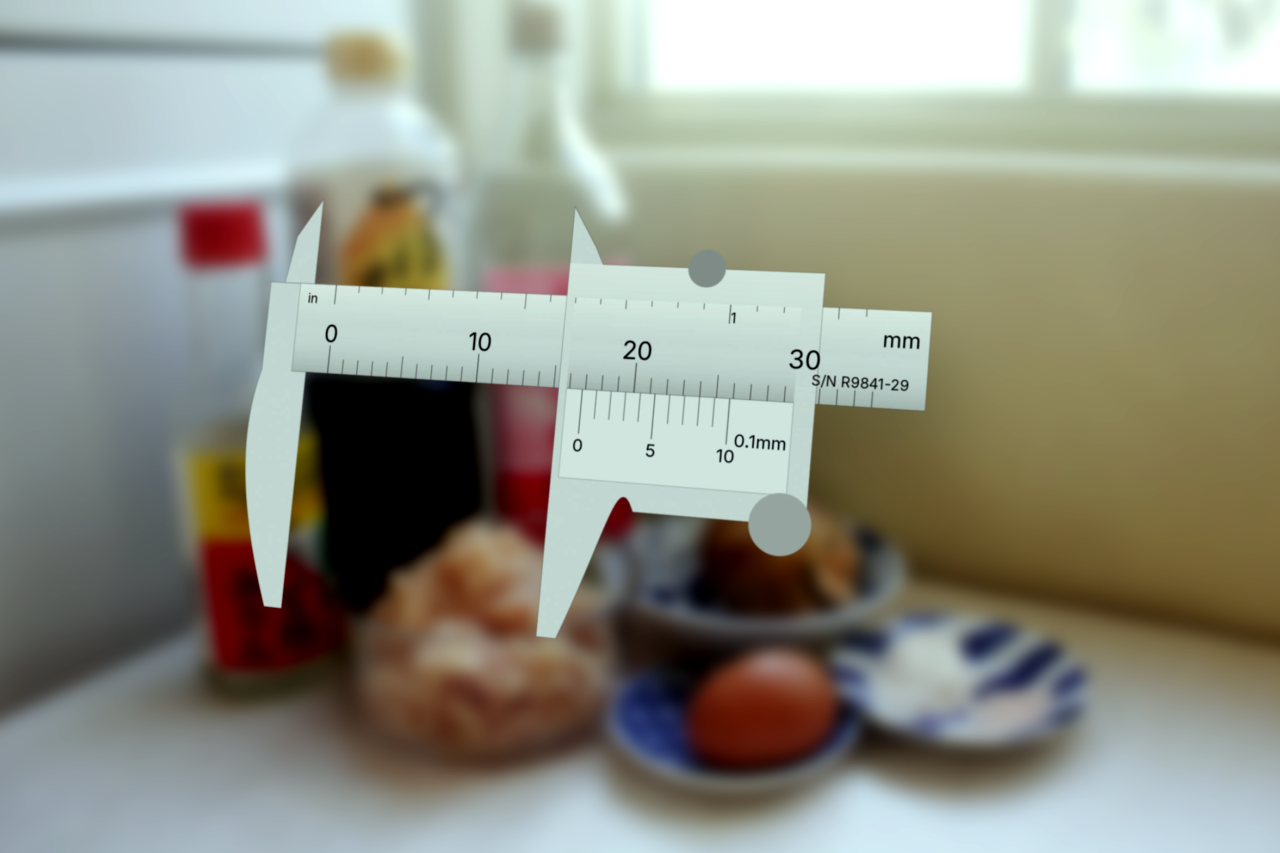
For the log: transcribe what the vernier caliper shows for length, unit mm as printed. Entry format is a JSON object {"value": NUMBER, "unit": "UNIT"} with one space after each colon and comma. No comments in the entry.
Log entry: {"value": 16.8, "unit": "mm"}
